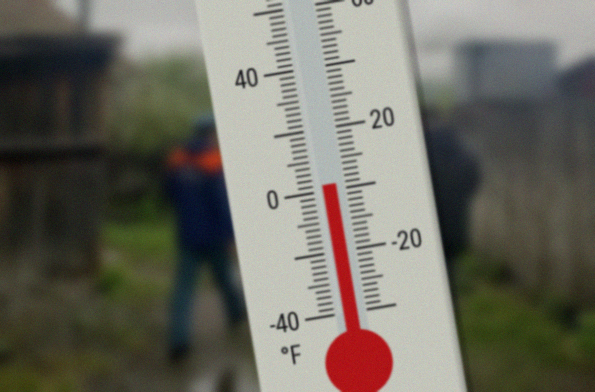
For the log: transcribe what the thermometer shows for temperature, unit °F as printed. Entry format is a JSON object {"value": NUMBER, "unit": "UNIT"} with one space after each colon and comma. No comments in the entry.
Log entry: {"value": 2, "unit": "°F"}
